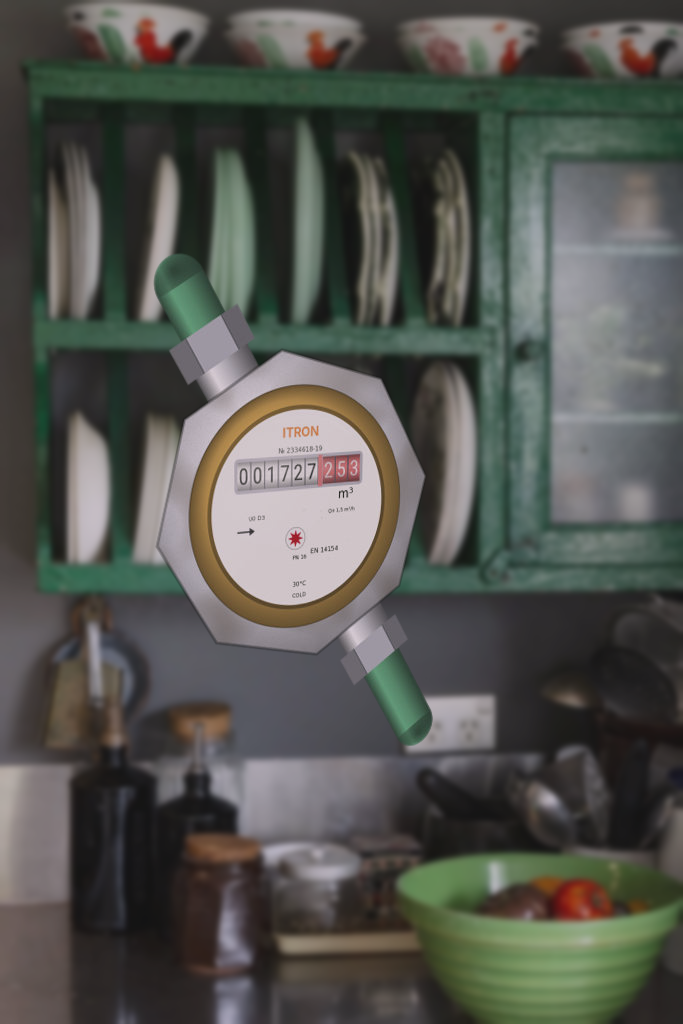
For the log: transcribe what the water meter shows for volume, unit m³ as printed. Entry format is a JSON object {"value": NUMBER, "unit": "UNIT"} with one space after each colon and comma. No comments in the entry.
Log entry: {"value": 1727.253, "unit": "m³"}
